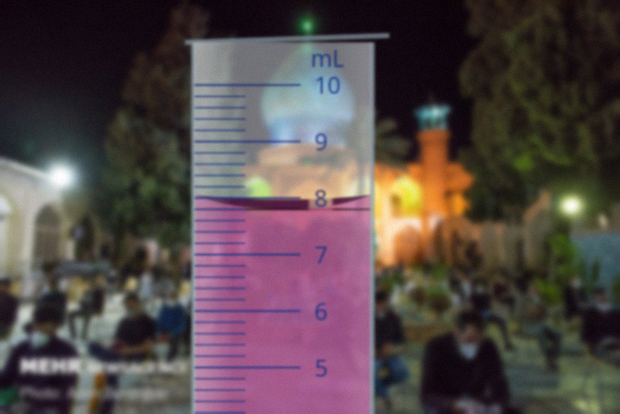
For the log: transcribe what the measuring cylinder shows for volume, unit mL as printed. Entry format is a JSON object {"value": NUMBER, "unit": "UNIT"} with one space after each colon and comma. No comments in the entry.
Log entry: {"value": 7.8, "unit": "mL"}
